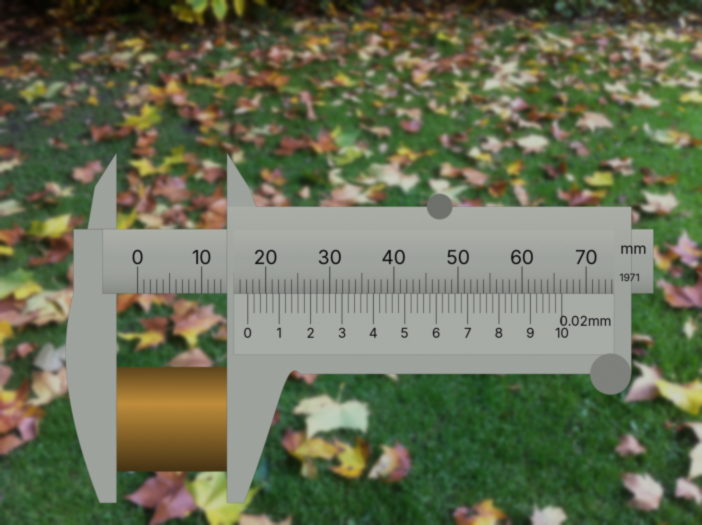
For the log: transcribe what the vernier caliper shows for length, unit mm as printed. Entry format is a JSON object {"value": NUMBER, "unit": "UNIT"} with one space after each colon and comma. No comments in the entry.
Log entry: {"value": 17.2, "unit": "mm"}
